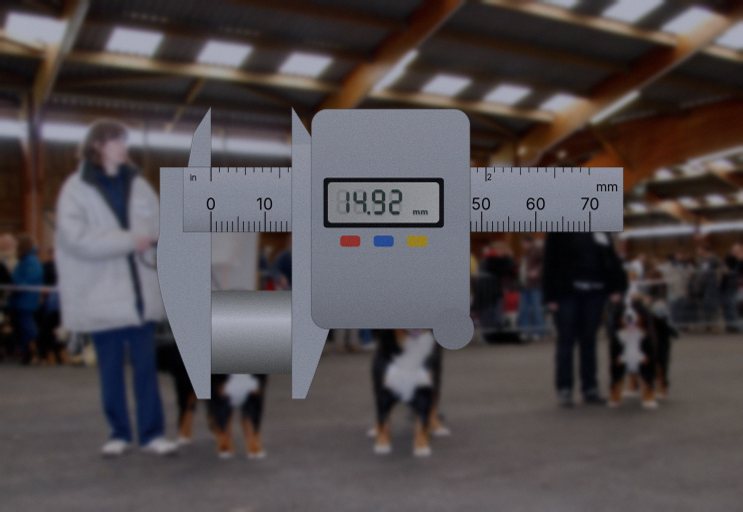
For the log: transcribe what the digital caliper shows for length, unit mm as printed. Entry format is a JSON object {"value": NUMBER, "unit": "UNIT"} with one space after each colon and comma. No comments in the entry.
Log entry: {"value": 14.92, "unit": "mm"}
